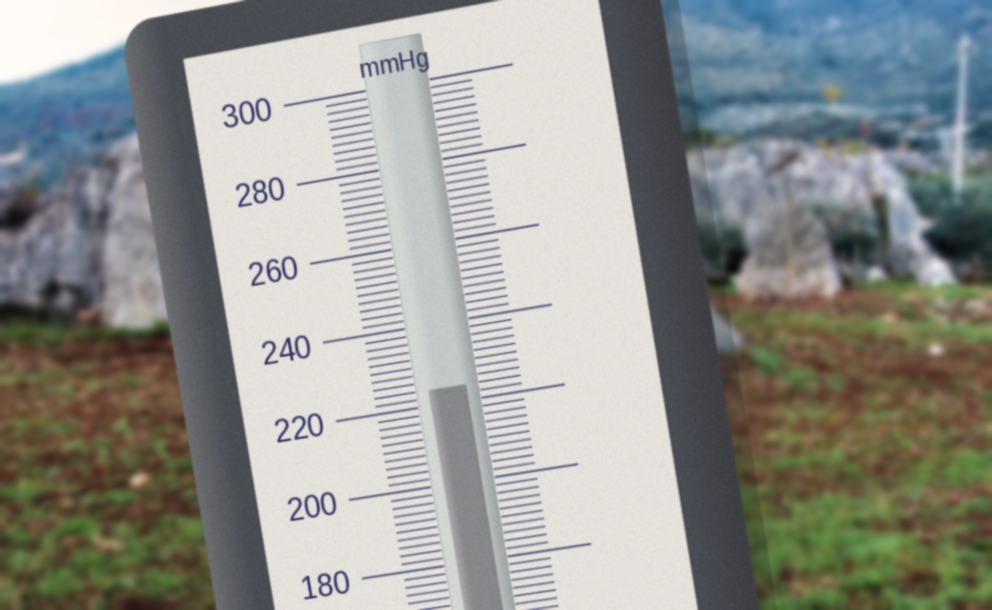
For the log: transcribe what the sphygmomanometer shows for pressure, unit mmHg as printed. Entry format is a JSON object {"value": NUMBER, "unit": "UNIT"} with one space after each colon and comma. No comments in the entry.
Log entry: {"value": 224, "unit": "mmHg"}
